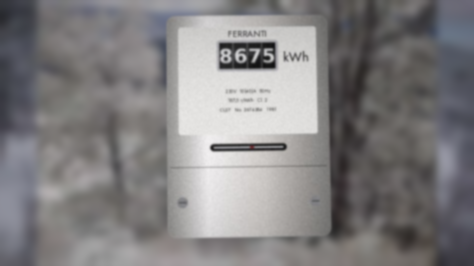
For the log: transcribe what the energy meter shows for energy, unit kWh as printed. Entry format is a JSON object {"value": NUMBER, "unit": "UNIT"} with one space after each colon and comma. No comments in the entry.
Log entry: {"value": 8675, "unit": "kWh"}
